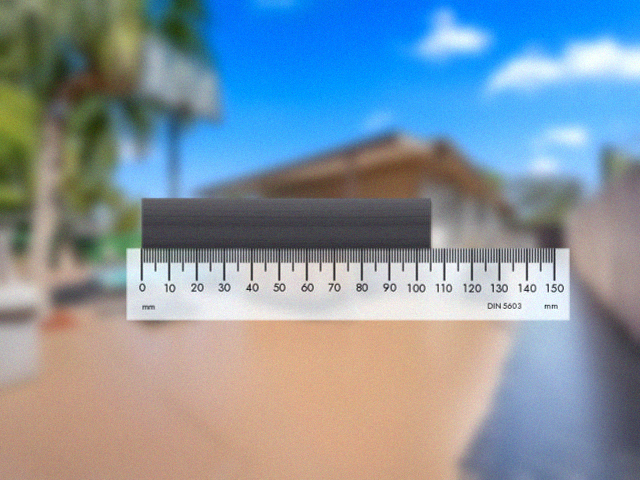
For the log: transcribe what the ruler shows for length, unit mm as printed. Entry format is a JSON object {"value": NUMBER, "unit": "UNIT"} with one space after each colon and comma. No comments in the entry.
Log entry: {"value": 105, "unit": "mm"}
